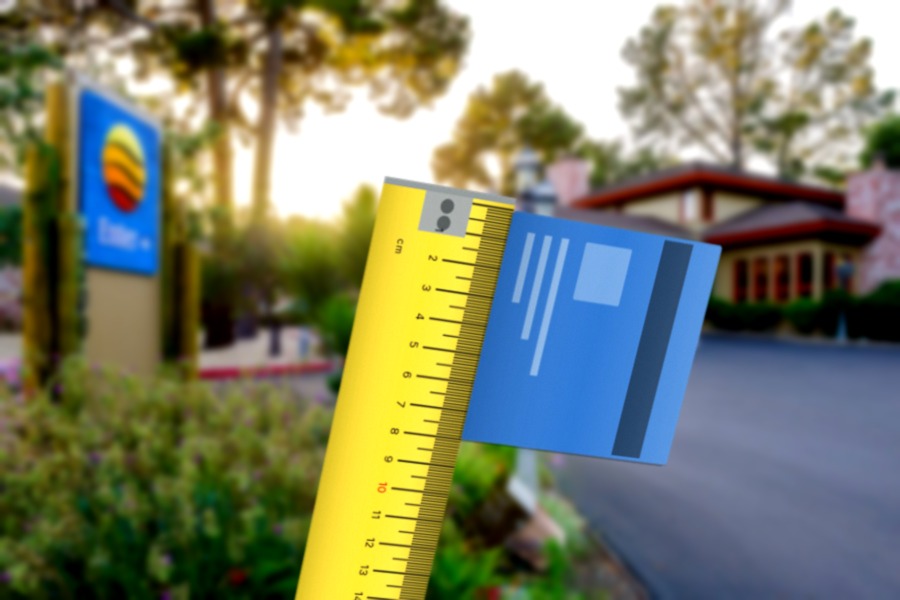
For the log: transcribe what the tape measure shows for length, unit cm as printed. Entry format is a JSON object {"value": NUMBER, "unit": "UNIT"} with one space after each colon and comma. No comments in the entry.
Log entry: {"value": 8, "unit": "cm"}
